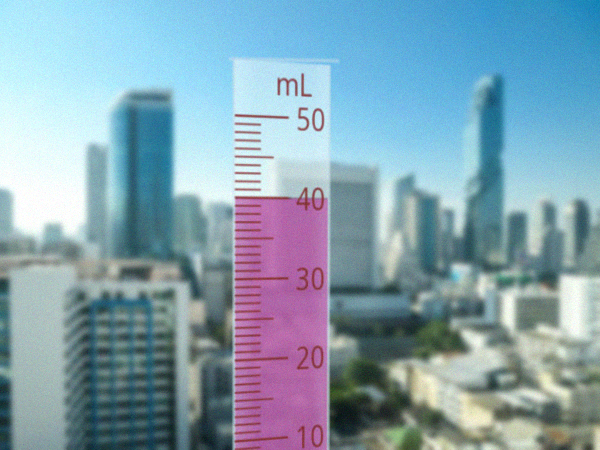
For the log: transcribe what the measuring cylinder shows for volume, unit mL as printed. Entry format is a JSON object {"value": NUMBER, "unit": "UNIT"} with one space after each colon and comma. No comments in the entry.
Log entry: {"value": 40, "unit": "mL"}
